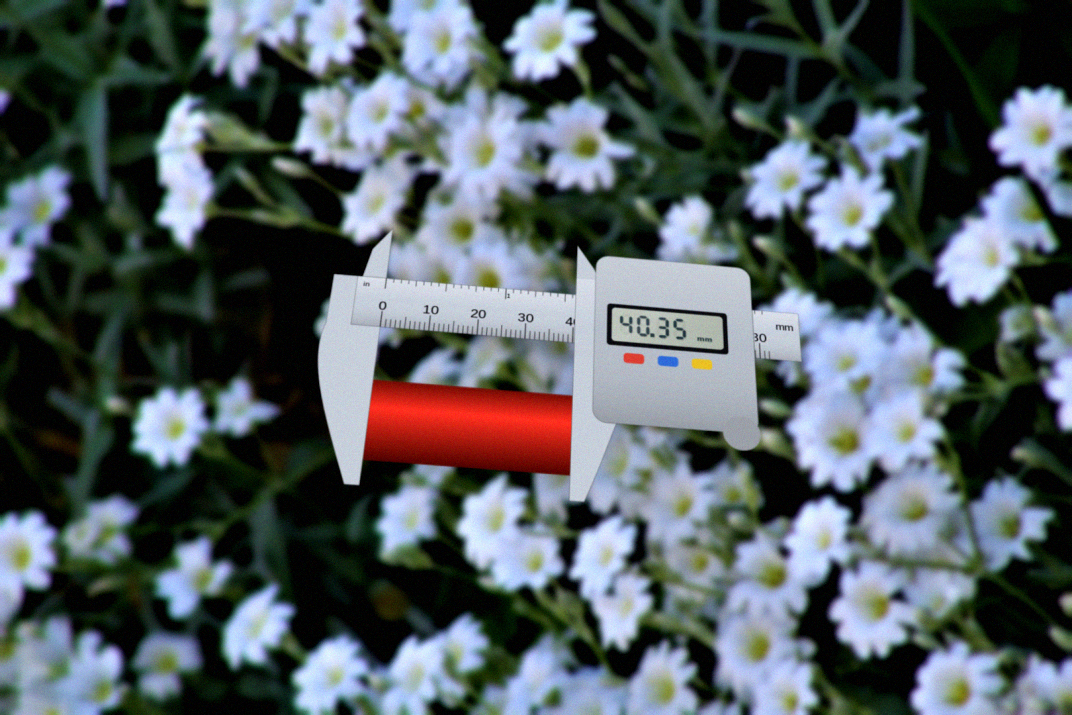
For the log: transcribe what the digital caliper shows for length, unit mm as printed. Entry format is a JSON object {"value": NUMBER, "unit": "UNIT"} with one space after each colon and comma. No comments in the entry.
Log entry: {"value": 40.35, "unit": "mm"}
